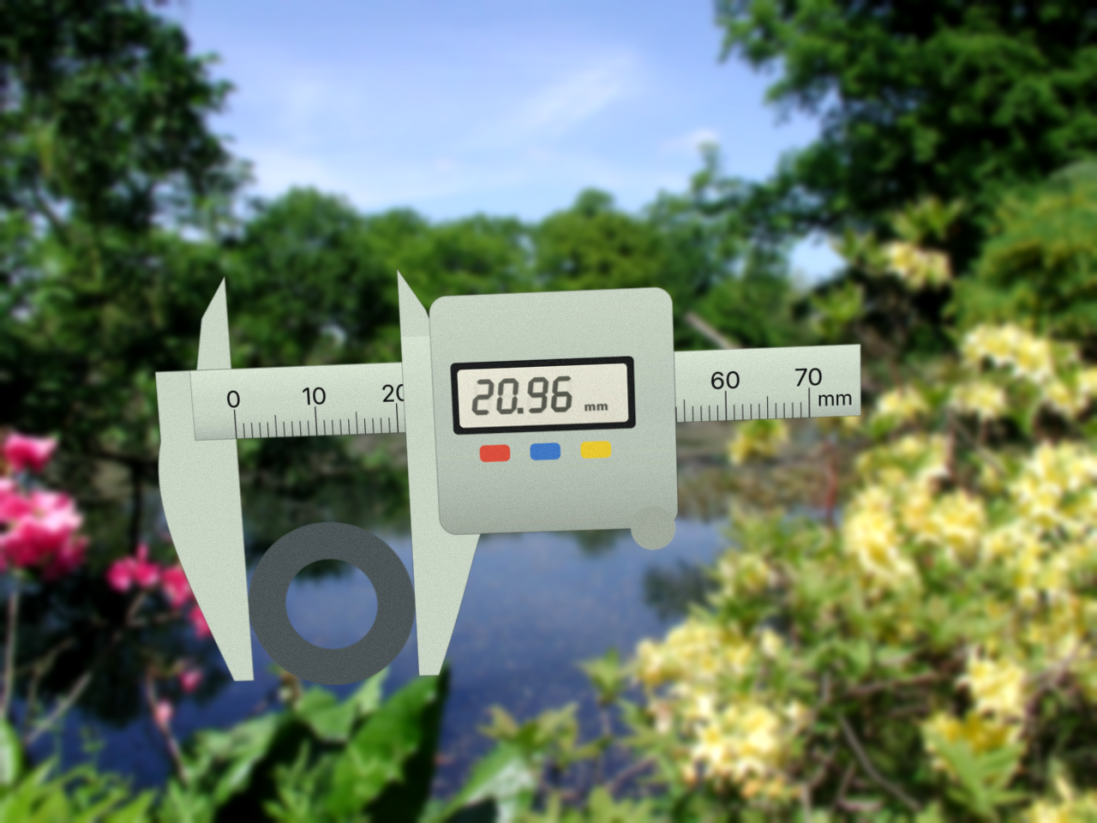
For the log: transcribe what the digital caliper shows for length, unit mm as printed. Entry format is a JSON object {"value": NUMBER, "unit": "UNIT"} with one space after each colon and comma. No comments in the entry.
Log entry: {"value": 20.96, "unit": "mm"}
